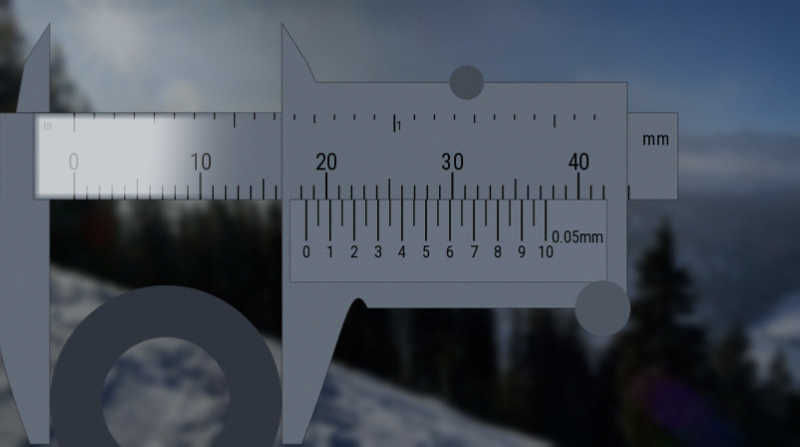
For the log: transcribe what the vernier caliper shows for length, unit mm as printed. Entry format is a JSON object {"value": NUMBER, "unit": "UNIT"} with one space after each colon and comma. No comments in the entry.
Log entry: {"value": 18.4, "unit": "mm"}
